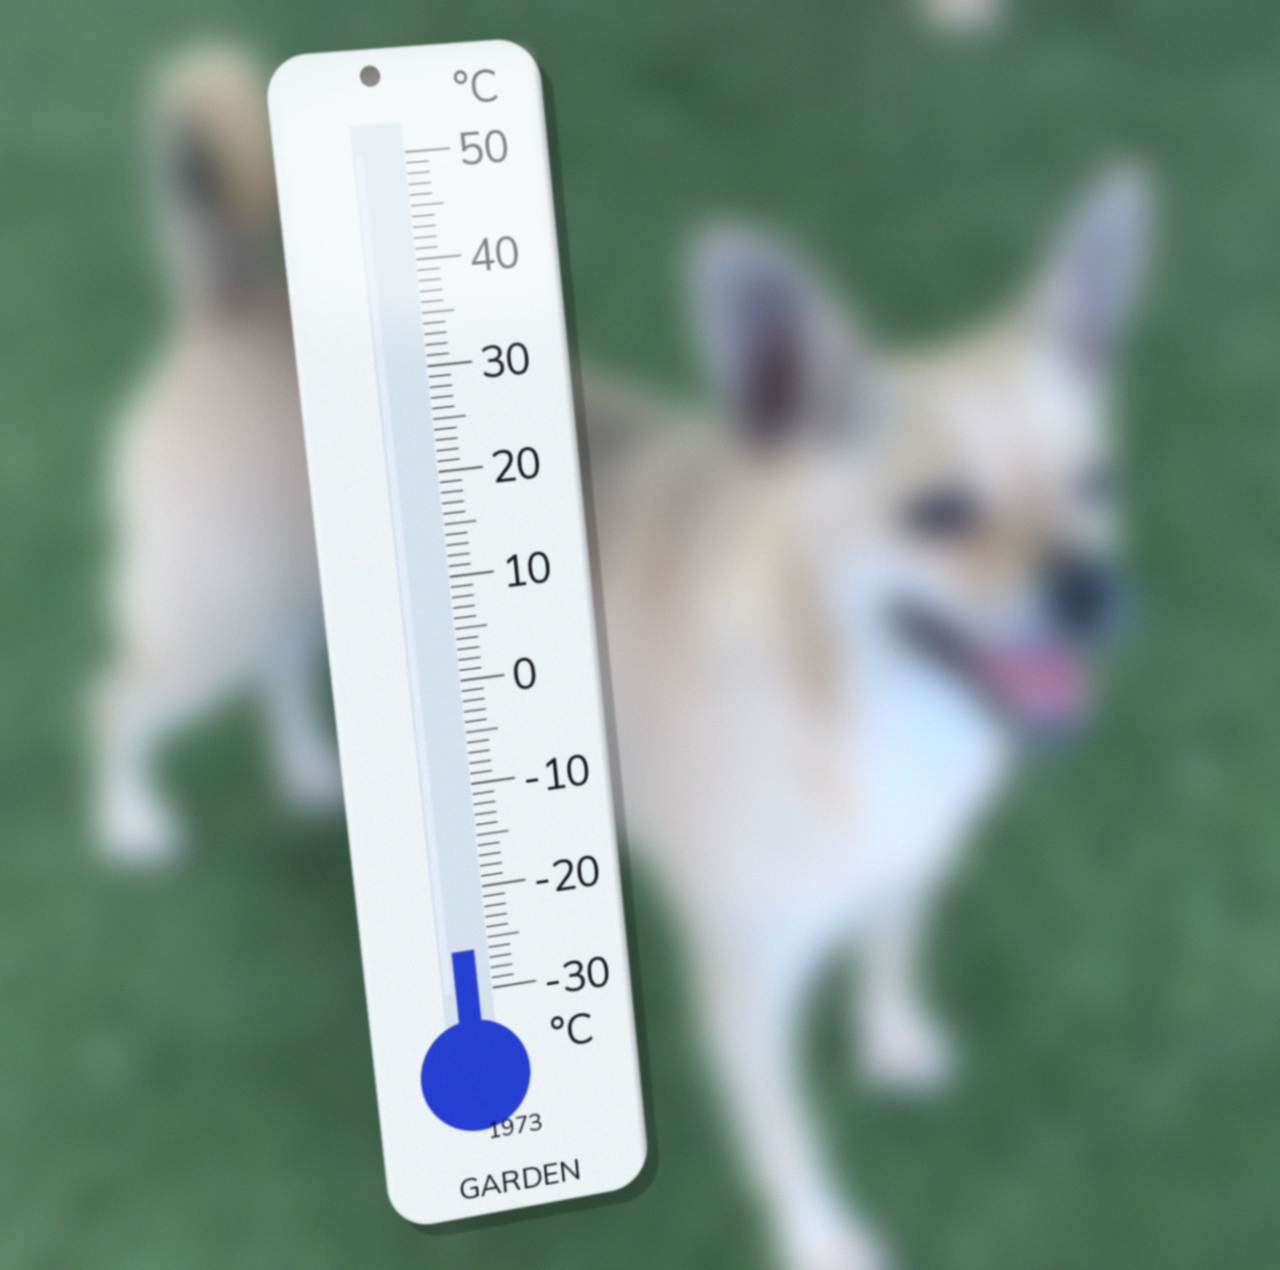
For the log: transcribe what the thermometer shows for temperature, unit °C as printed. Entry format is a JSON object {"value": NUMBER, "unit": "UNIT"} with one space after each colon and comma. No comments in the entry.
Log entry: {"value": -26, "unit": "°C"}
